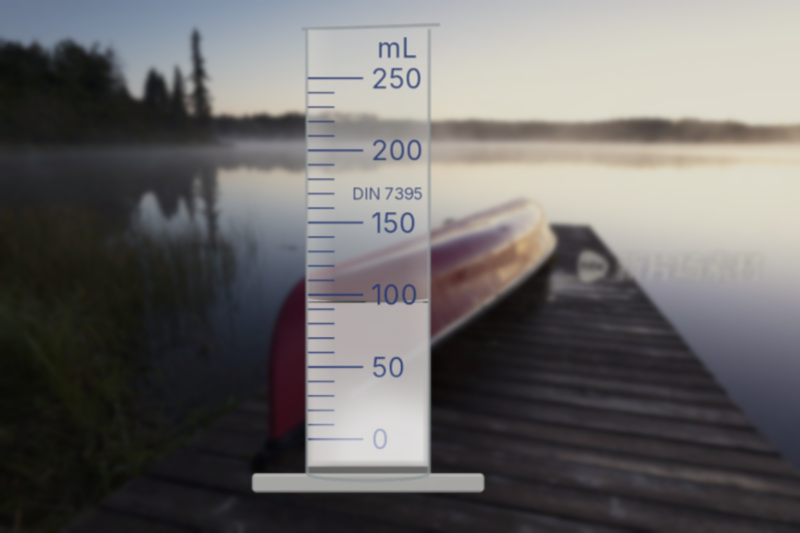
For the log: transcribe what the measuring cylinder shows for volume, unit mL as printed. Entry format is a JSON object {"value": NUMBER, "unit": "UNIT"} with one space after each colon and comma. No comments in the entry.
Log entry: {"value": 95, "unit": "mL"}
